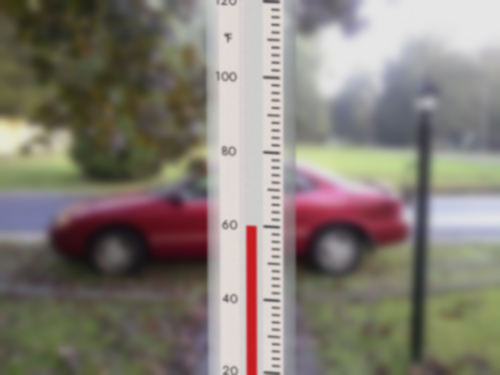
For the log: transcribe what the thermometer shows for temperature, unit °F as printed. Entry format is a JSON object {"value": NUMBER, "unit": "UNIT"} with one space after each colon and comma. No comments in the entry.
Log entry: {"value": 60, "unit": "°F"}
